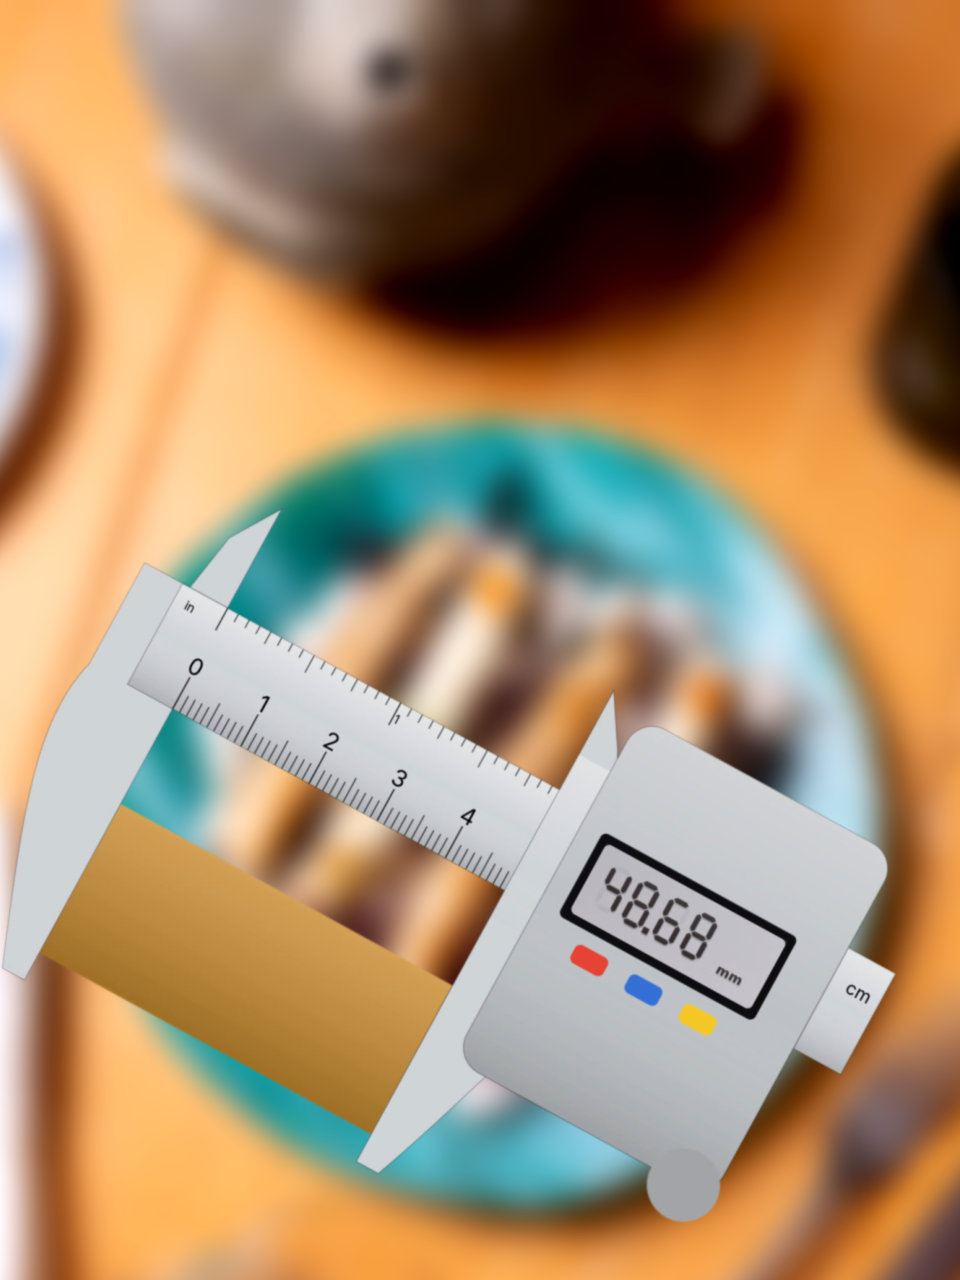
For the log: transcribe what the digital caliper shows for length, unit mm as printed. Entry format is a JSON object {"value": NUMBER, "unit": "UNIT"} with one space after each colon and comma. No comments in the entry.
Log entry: {"value": 48.68, "unit": "mm"}
